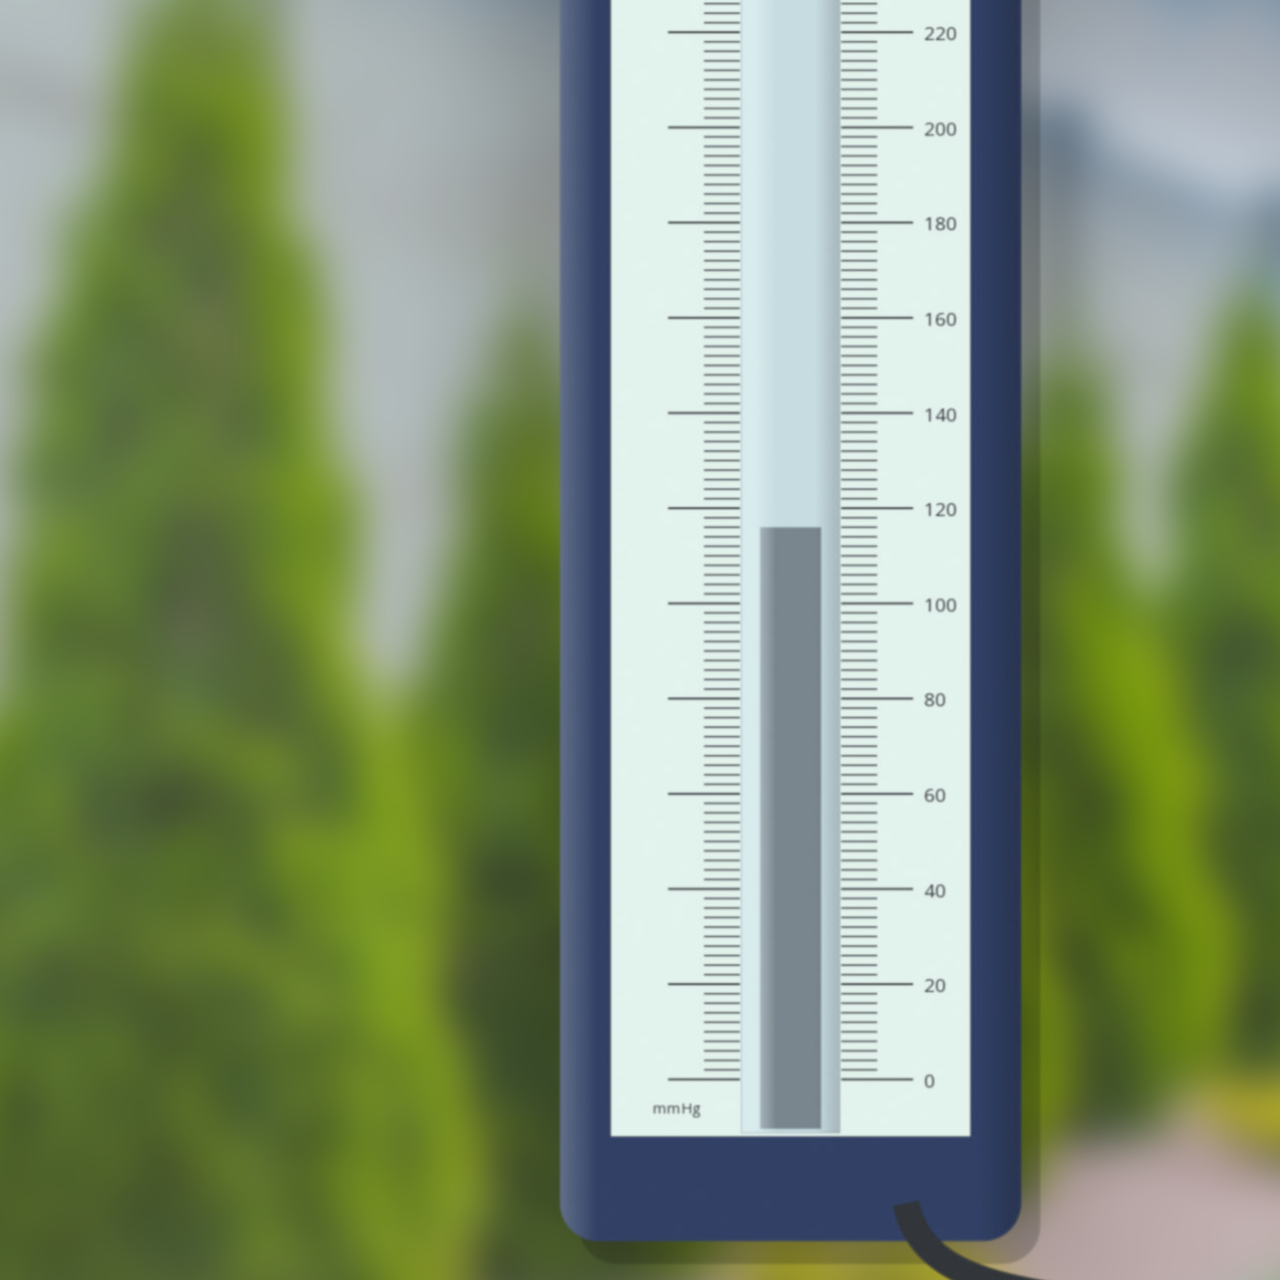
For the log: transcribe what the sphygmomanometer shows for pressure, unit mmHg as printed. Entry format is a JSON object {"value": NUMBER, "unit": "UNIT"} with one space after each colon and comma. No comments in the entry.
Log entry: {"value": 116, "unit": "mmHg"}
